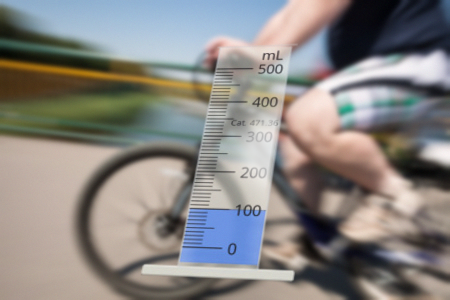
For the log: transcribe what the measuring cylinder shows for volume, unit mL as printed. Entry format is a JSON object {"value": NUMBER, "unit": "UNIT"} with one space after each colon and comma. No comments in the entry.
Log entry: {"value": 100, "unit": "mL"}
